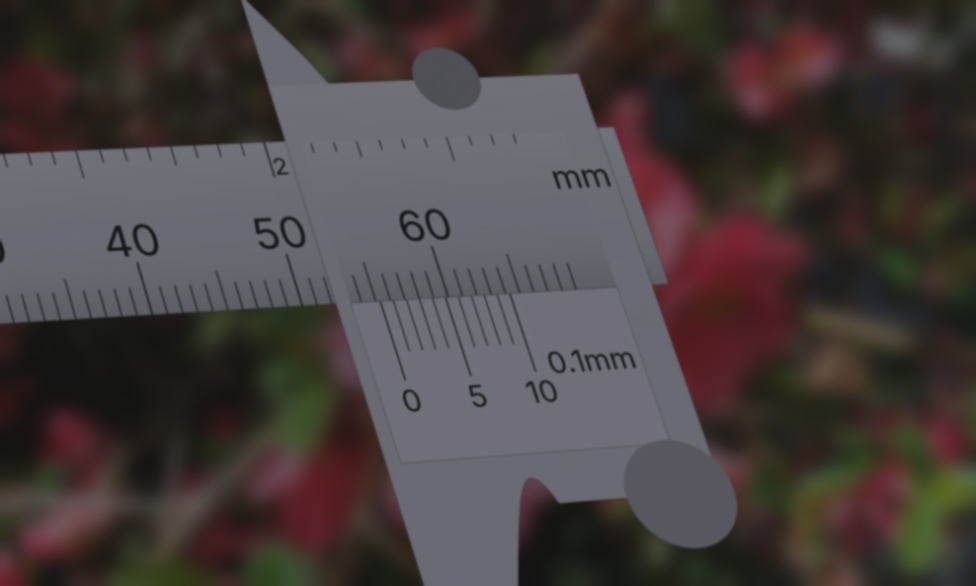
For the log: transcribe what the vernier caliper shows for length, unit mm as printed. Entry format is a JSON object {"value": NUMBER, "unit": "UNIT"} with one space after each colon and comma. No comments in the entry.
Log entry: {"value": 55.3, "unit": "mm"}
